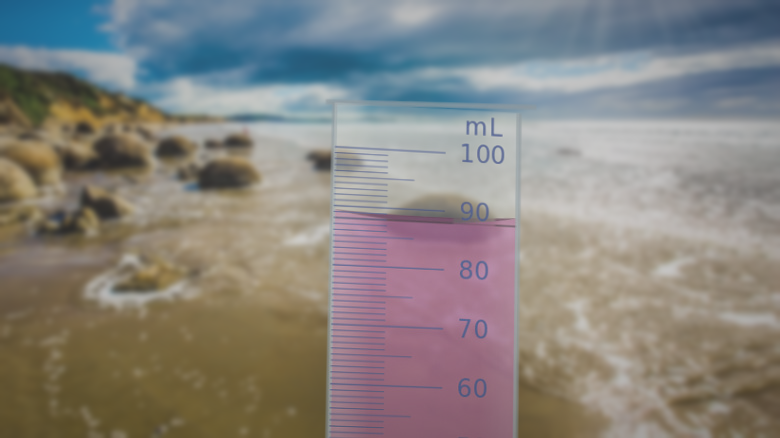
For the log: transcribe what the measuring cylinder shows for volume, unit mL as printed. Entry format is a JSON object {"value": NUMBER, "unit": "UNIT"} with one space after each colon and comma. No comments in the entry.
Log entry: {"value": 88, "unit": "mL"}
